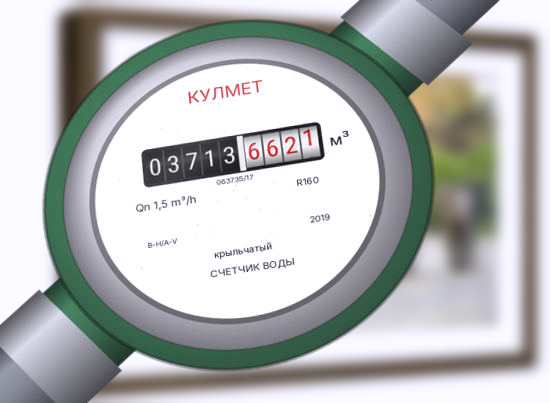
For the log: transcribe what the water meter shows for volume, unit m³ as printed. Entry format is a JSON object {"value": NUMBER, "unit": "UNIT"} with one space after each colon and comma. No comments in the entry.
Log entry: {"value": 3713.6621, "unit": "m³"}
